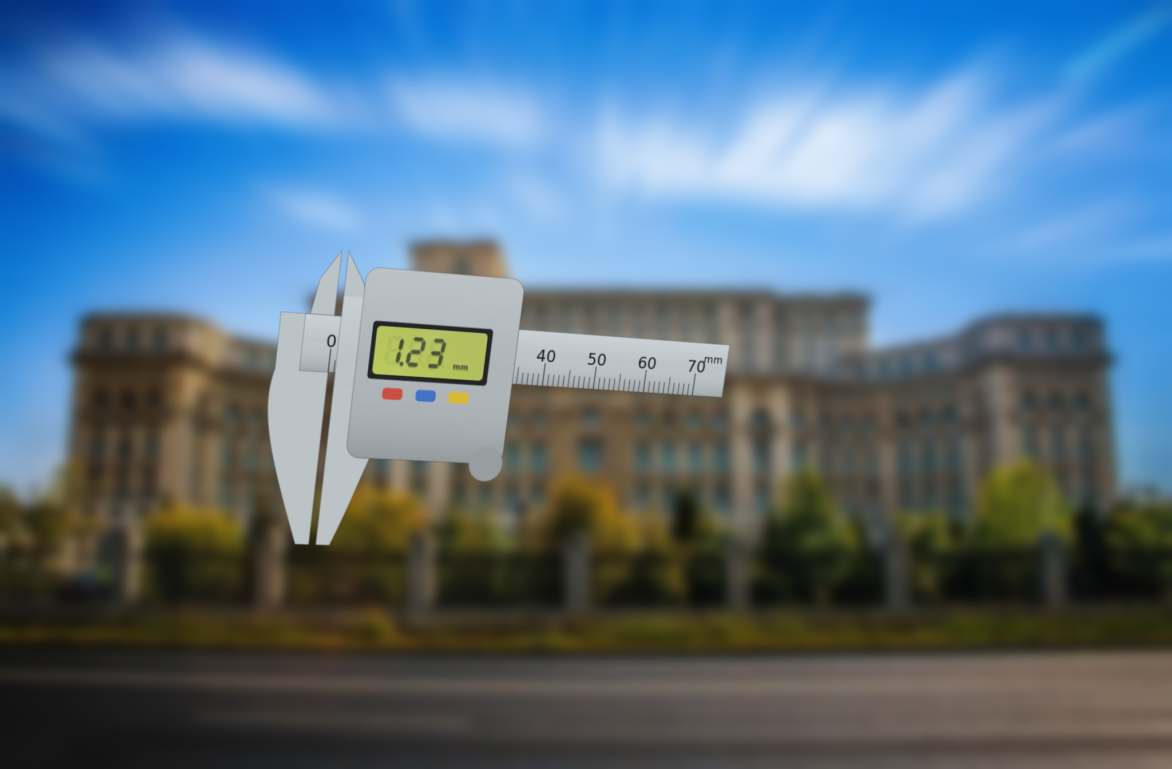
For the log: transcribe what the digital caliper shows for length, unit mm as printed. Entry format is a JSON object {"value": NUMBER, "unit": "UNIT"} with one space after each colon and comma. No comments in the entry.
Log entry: {"value": 1.23, "unit": "mm"}
